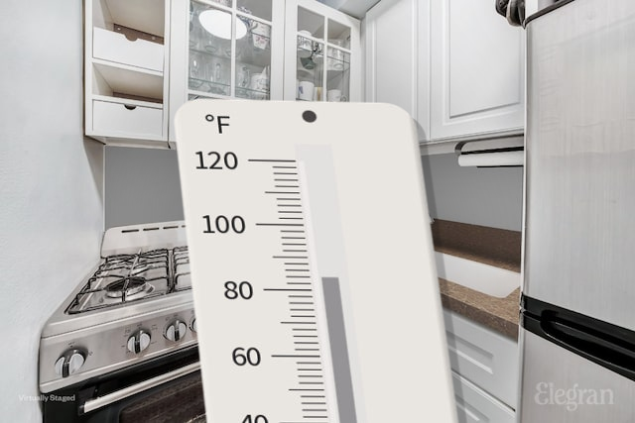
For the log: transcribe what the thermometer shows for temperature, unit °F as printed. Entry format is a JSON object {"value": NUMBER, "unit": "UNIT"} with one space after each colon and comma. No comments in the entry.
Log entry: {"value": 84, "unit": "°F"}
